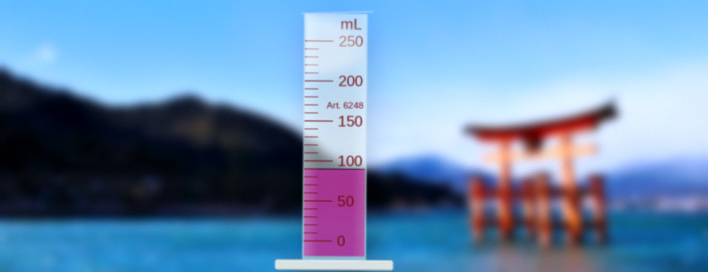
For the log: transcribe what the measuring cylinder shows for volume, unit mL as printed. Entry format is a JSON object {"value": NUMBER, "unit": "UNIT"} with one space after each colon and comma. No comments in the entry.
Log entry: {"value": 90, "unit": "mL"}
